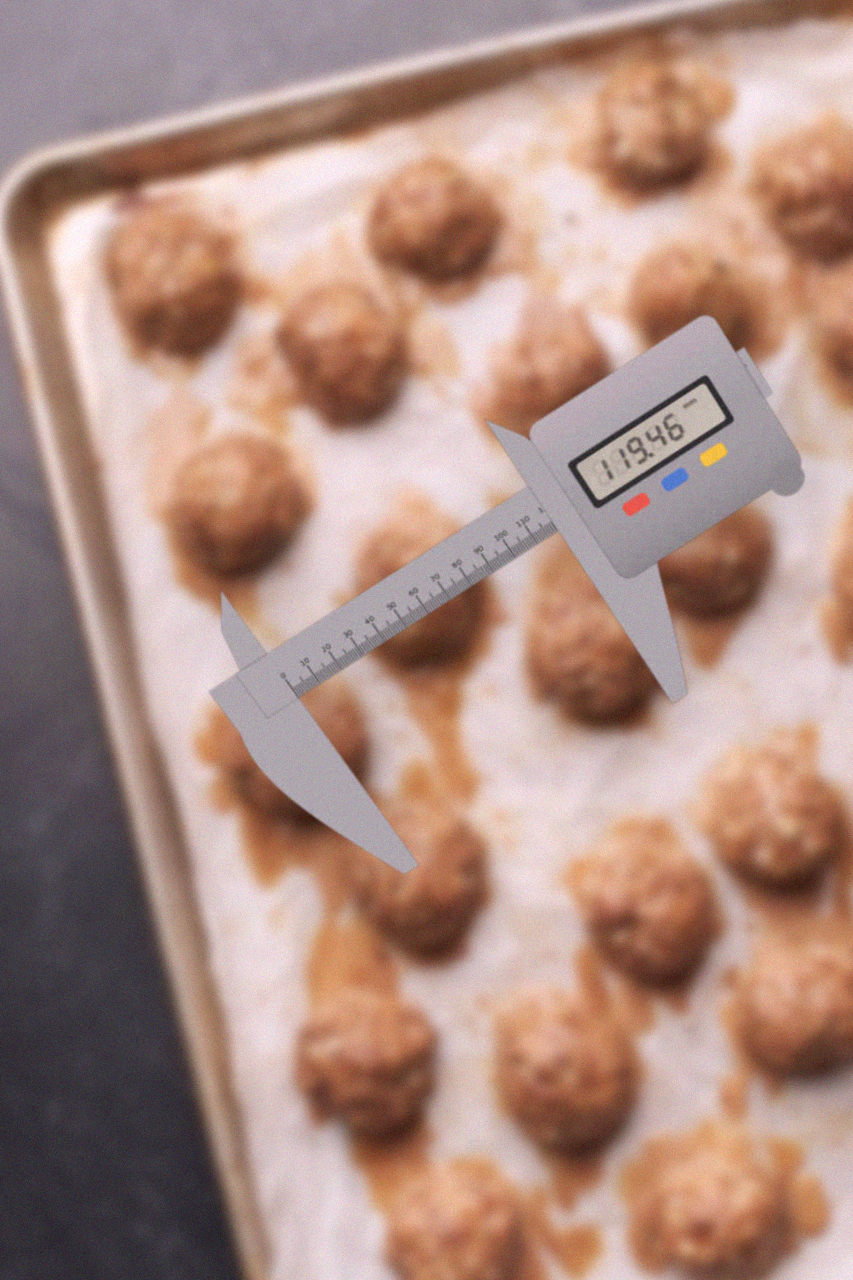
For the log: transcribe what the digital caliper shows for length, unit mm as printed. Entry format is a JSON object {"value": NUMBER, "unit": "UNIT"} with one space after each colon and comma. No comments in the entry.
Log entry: {"value": 119.46, "unit": "mm"}
